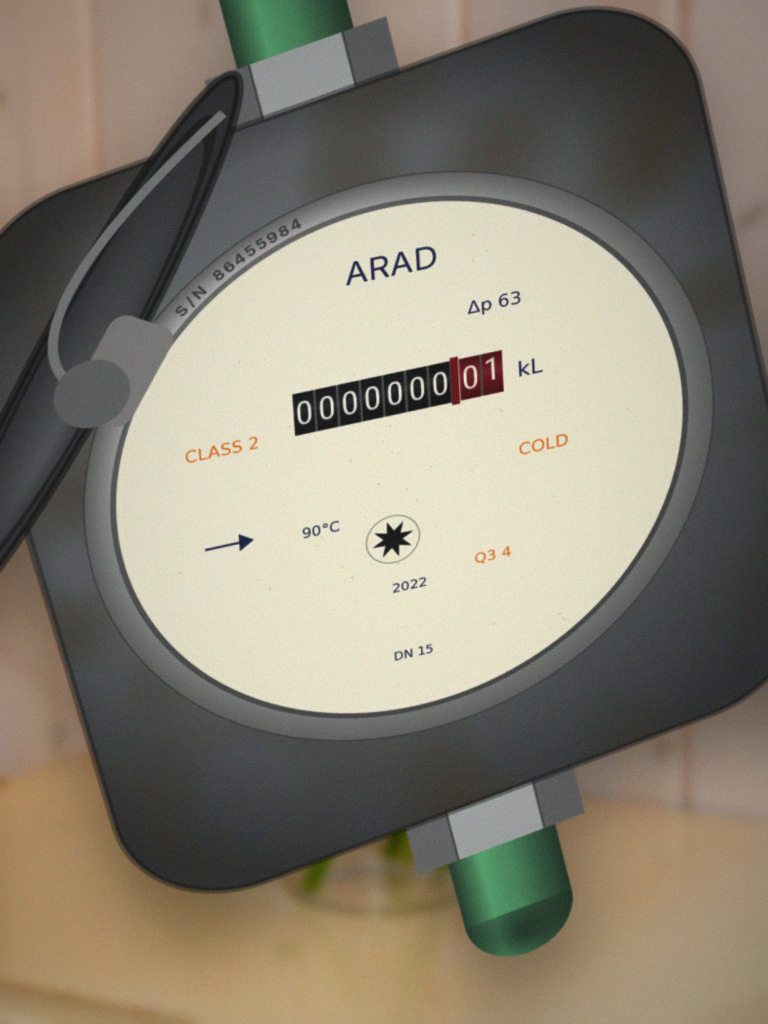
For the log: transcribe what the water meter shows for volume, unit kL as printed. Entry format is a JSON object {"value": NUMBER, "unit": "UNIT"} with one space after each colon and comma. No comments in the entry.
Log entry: {"value": 0.01, "unit": "kL"}
